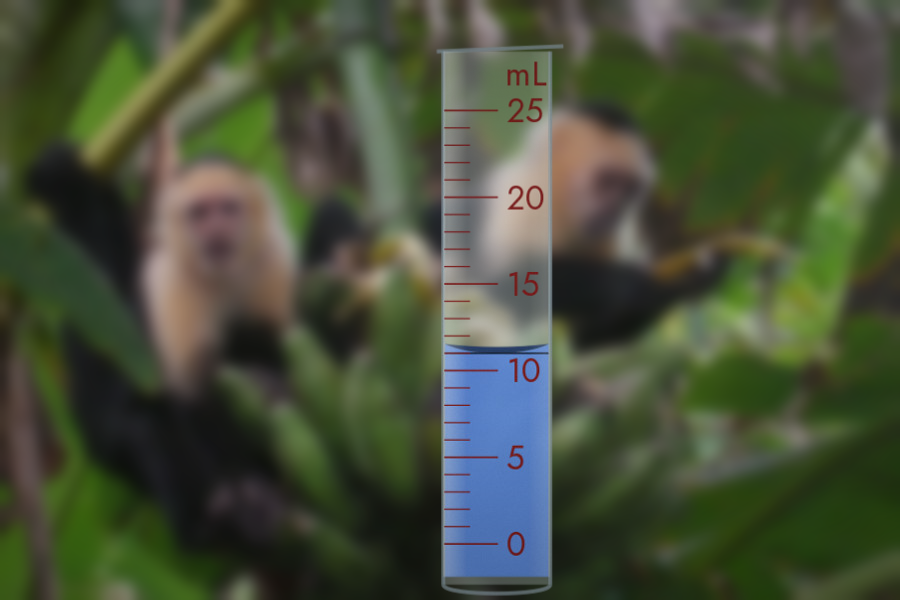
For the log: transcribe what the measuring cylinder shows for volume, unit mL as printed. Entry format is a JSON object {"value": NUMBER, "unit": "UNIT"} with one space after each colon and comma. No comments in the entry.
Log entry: {"value": 11, "unit": "mL"}
